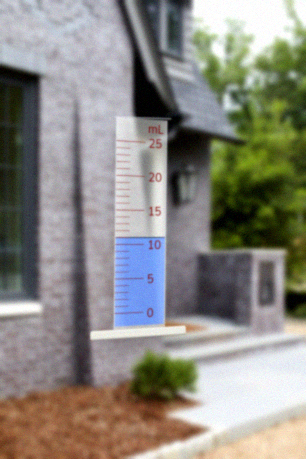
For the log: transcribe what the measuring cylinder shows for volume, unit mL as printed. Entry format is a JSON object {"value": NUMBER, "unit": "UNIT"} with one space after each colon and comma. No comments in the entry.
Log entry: {"value": 11, "unit": "mL"}
